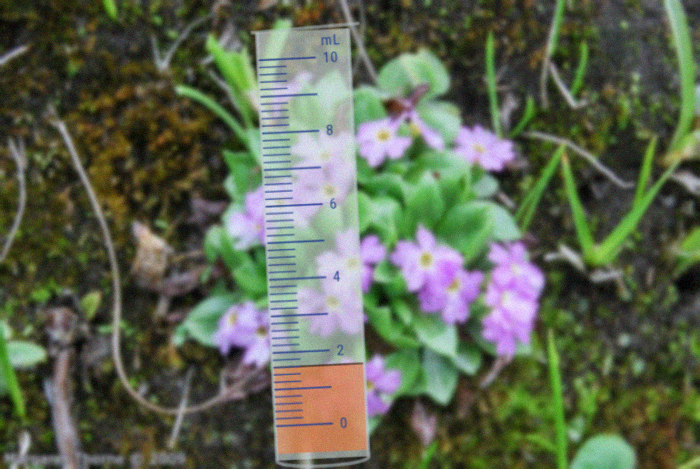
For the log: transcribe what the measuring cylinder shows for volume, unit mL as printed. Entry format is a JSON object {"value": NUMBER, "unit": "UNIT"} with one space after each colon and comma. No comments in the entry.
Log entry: {"value": 1.6, "unit": "mL"}
